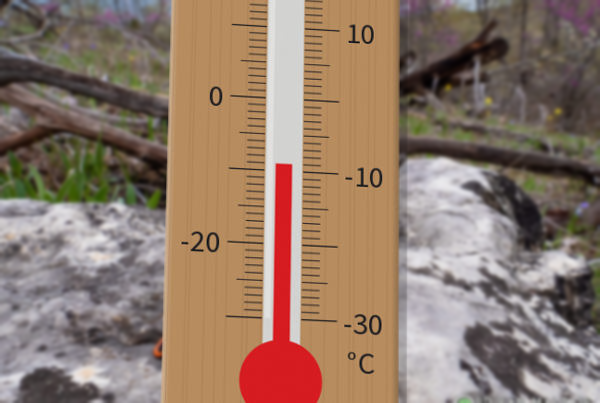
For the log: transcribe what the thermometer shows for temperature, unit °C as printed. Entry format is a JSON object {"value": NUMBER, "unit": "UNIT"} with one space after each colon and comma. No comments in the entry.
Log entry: {"value": -9, "unit": "°C"}
